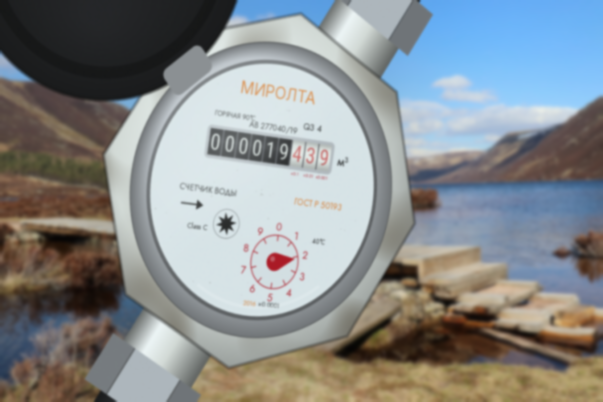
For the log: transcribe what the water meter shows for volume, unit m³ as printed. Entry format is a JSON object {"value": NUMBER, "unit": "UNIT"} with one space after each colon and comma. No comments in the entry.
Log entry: {"value": 19.4392, "unit": "m³"}
